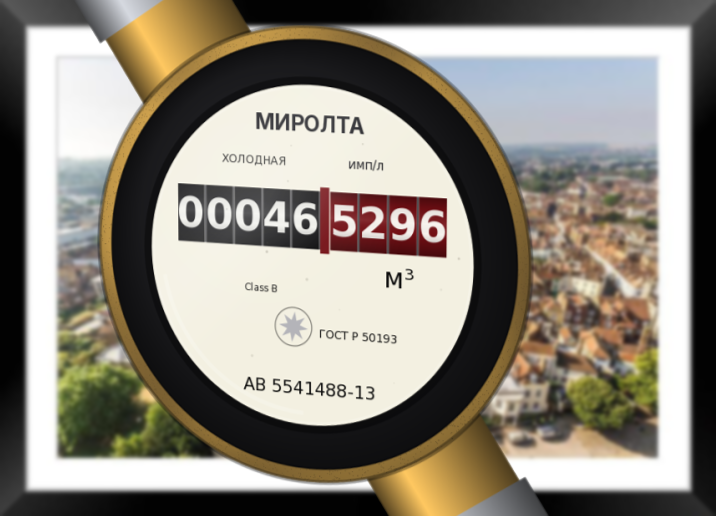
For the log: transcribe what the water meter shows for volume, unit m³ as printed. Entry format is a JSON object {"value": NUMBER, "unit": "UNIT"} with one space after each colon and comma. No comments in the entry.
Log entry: {"value": 46.5296, "unit": "m³"}
